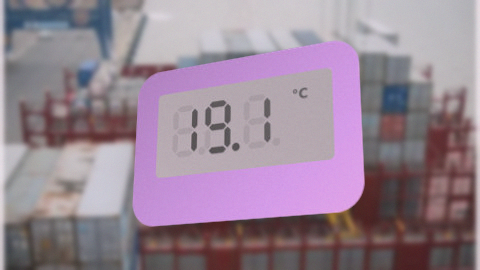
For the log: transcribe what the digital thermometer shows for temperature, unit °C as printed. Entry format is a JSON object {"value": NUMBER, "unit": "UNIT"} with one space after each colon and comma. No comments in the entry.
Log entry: {"value": 19.1, "unit": "°C"}
